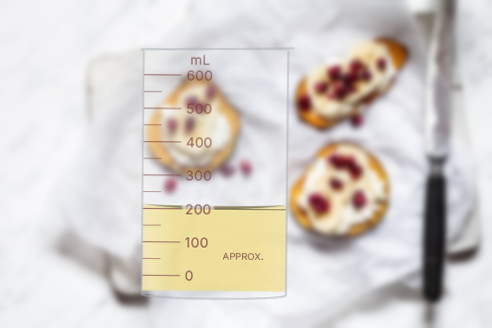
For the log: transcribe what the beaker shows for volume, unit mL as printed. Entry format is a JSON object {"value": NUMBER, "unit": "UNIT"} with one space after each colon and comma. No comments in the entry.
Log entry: {"value": 200, "unit": "mL"}
